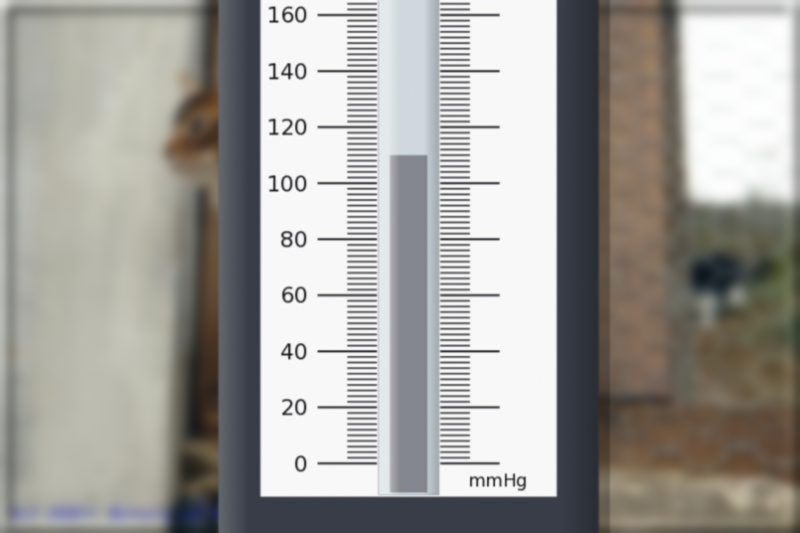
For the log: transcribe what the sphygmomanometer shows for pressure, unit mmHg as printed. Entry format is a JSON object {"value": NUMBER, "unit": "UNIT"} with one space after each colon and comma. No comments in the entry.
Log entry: {"value": 110, "unit": "mmHg"}
